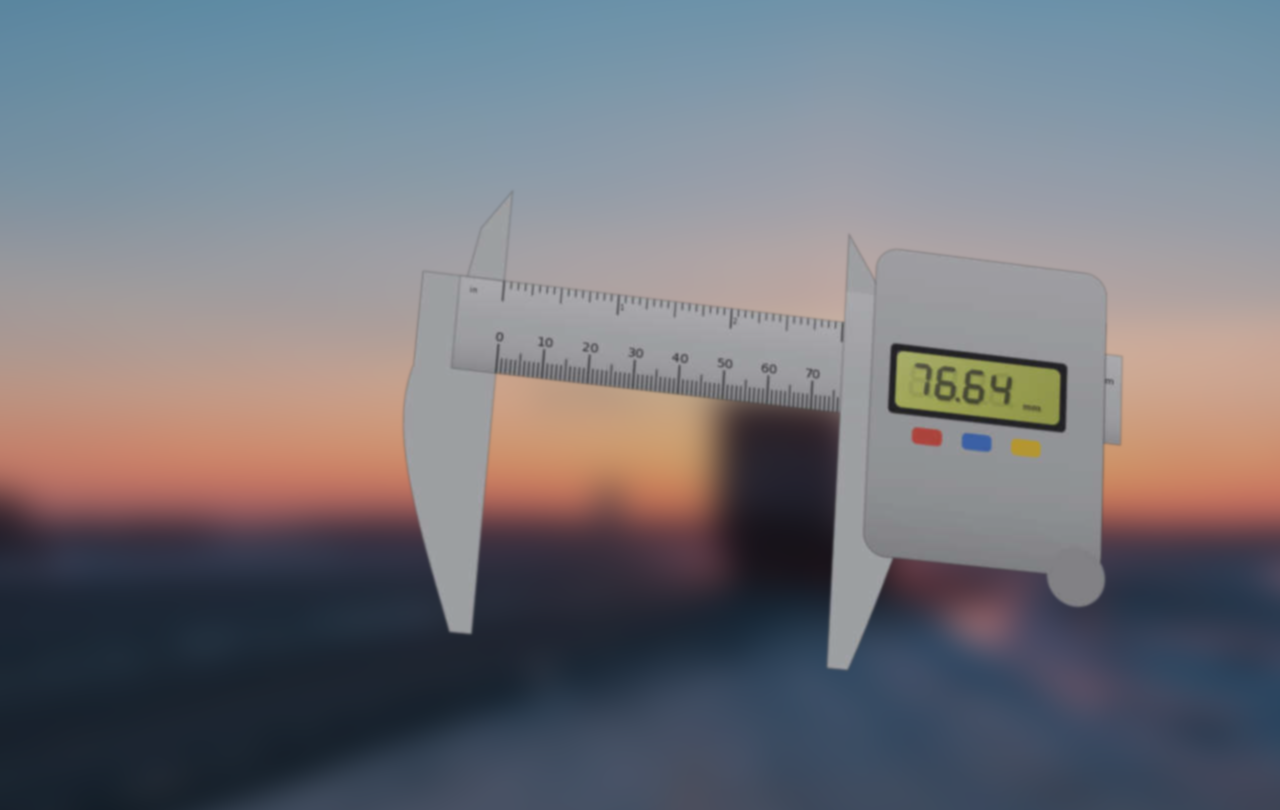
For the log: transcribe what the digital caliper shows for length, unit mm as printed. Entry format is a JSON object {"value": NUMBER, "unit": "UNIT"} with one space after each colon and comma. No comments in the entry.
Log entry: {"value": 76.64, "unit": "mm"}
